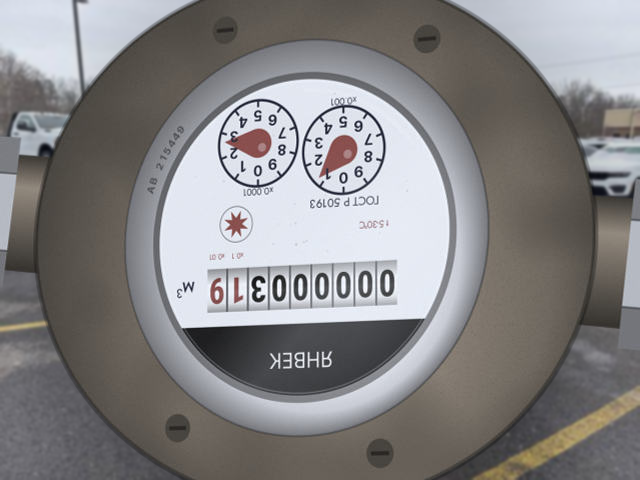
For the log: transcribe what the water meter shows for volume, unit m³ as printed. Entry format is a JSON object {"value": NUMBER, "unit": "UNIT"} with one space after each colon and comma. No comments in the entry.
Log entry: {"value": 3.1912, "unit": "m³"}
